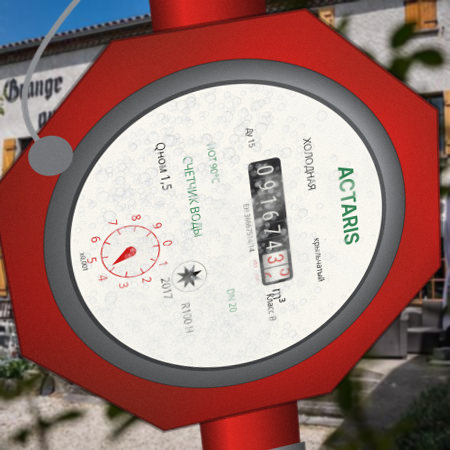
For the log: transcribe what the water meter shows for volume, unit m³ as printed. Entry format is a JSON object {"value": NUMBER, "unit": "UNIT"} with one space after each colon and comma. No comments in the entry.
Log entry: {"value": 91674.354, "unit": "m³"}
